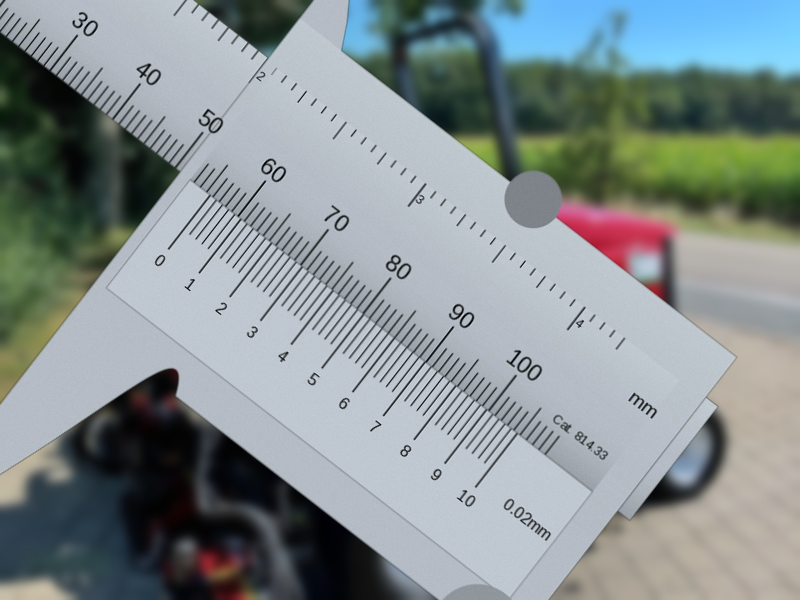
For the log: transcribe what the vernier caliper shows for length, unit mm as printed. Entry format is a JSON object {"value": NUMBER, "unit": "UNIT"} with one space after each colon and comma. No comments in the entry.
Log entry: {"value": 55.6, "unit": "mm"}
